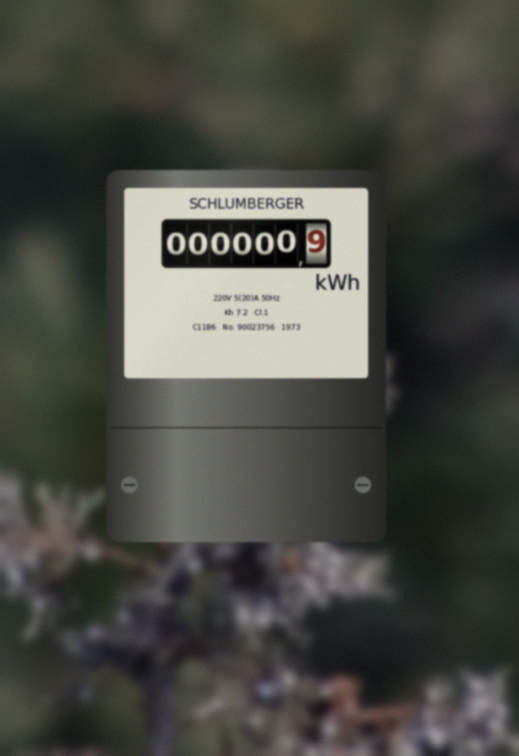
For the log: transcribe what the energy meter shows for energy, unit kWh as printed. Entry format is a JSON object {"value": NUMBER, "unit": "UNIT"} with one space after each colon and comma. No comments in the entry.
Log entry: {"value": 0.9, "unit": "kWh"}
